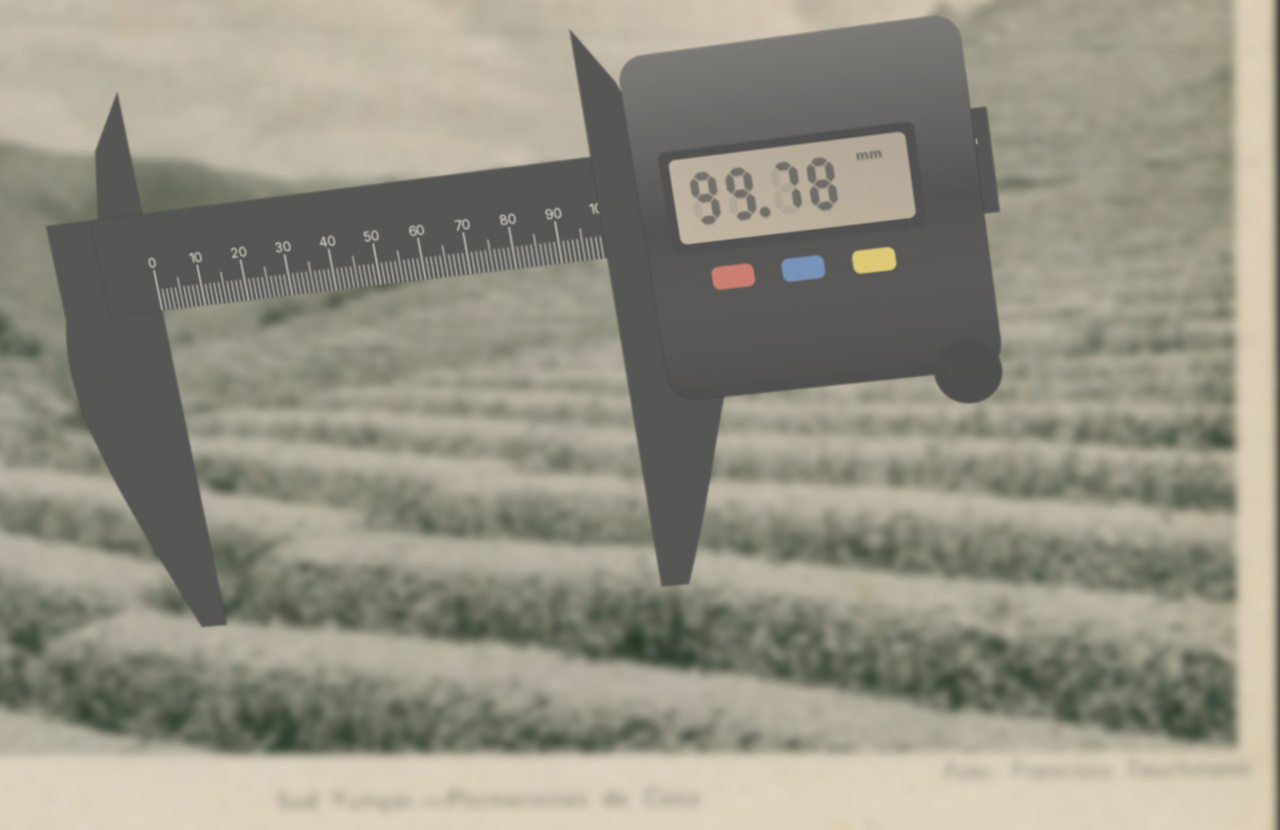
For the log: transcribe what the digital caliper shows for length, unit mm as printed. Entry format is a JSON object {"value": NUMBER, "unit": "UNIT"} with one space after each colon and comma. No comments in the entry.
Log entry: {"value": 99.78, "unit": "mm"}
